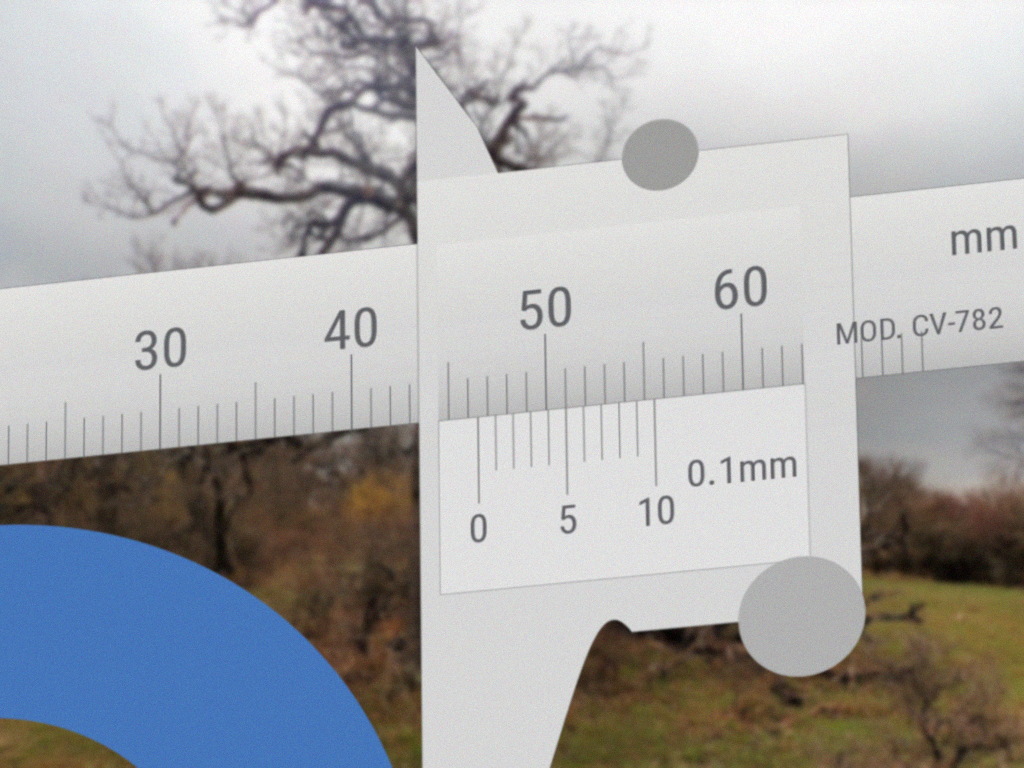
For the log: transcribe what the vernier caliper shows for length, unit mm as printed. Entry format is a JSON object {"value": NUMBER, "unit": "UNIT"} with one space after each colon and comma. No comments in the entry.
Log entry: {"value": 46.5, "unit": "mm"}
